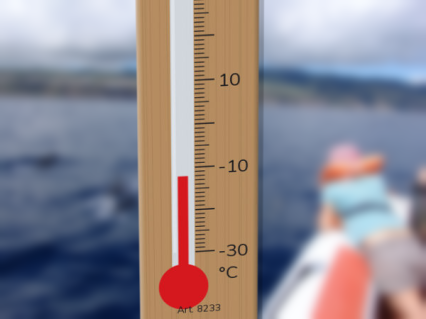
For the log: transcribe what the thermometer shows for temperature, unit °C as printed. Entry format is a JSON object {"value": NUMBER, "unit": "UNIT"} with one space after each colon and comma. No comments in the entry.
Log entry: {"value": -12, "unit": "°C"}
